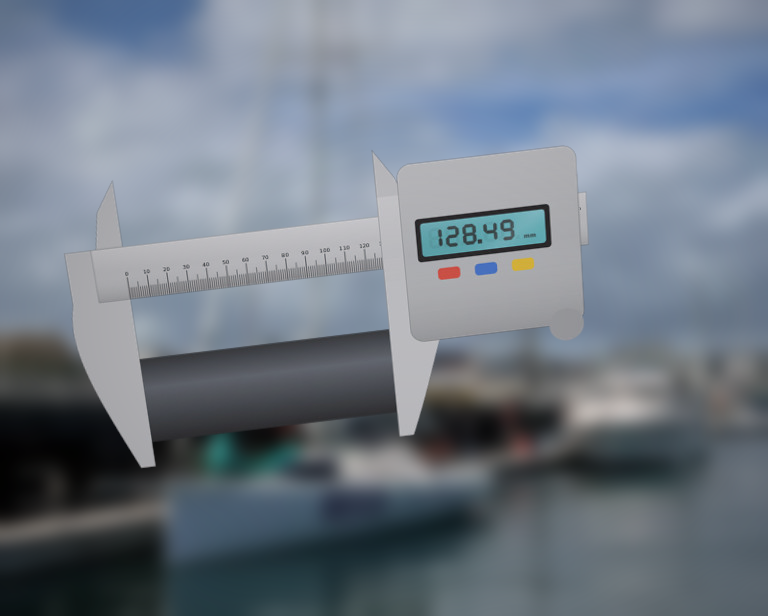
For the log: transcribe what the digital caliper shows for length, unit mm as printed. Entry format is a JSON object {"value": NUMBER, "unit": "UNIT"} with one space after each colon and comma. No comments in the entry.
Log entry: {"value": 128.49, "unit": "mm"}
